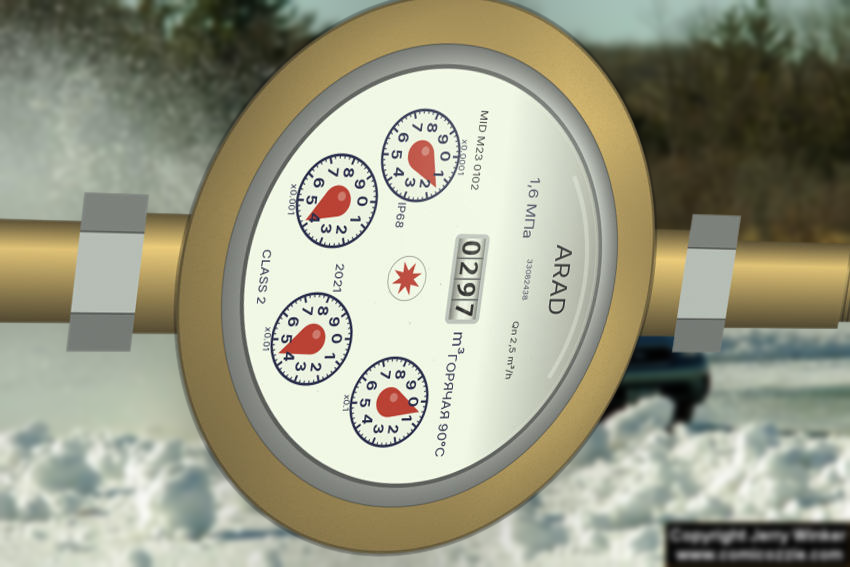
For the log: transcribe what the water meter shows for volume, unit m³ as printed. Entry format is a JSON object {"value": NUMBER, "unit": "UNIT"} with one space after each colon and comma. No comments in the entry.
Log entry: {"value": 297.0441, "unit": "m³"}
